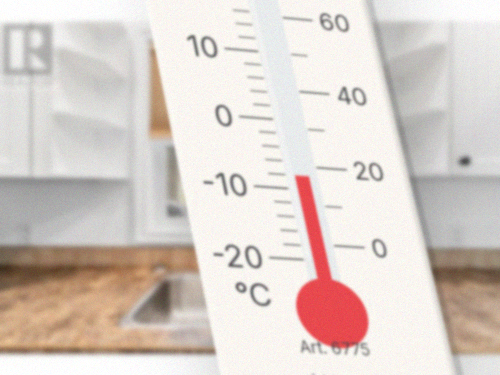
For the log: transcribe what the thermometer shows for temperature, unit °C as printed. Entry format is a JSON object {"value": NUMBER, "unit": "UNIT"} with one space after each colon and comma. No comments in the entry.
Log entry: {"value": -8, "unit": "°C"}
